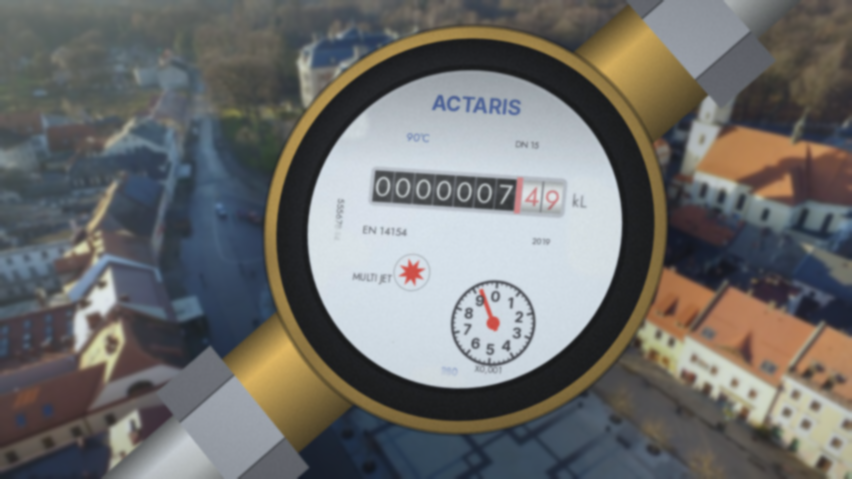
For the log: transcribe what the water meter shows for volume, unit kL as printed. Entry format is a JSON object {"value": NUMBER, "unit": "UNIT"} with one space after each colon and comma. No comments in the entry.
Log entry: {"value": 7.489, "unit": "kL"}
